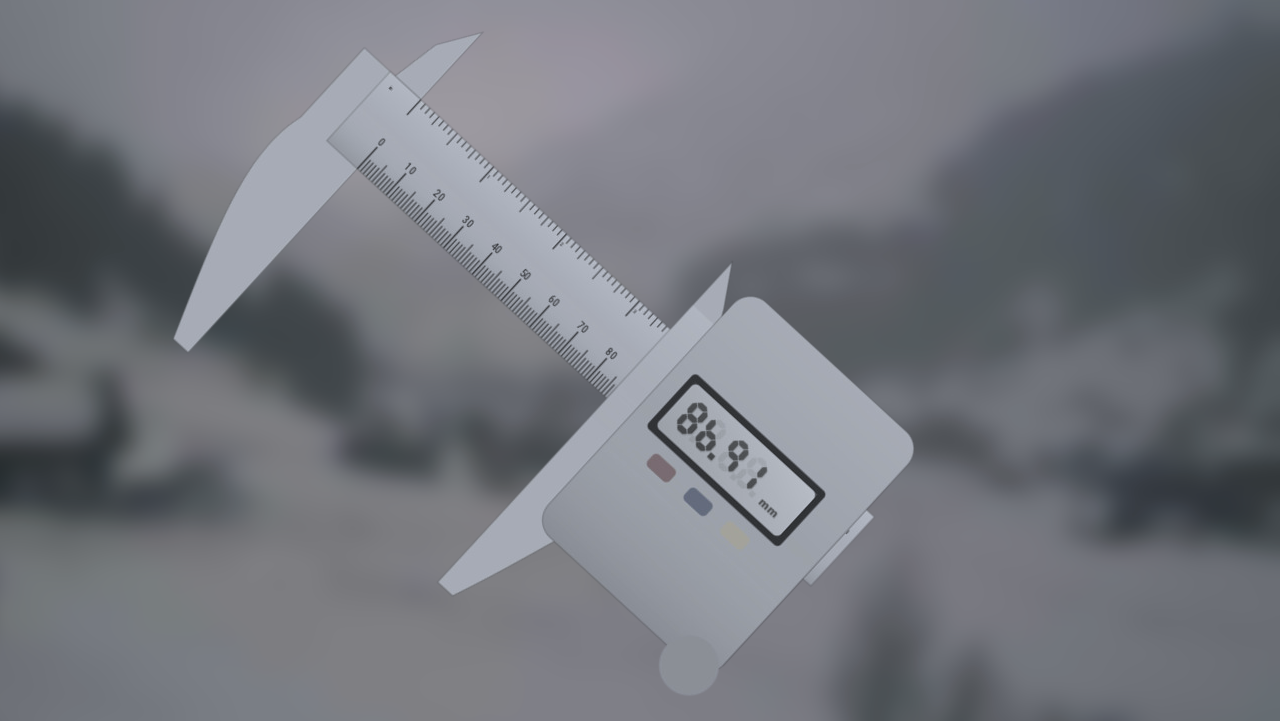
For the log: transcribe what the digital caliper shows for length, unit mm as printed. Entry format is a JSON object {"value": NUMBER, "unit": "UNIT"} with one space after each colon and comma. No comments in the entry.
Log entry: {"value": 86.91, "unit": "mm"}
